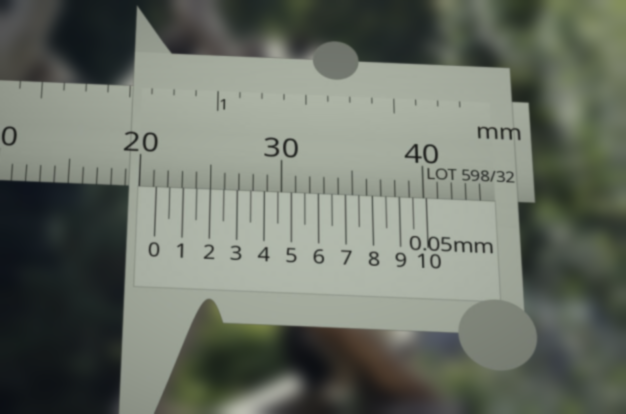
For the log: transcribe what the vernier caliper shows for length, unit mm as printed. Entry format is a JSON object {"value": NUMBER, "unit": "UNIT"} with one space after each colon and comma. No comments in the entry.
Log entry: {"value": 21.2, "unit": "mm"}
